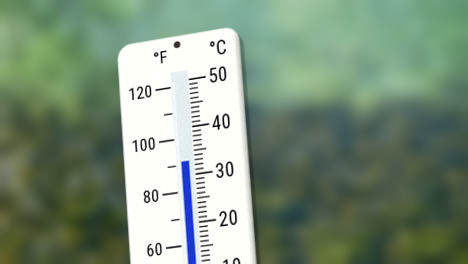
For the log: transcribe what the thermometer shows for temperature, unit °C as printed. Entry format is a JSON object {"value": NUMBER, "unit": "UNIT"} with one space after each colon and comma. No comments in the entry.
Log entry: {"value": 33, "unit": "°C"}
